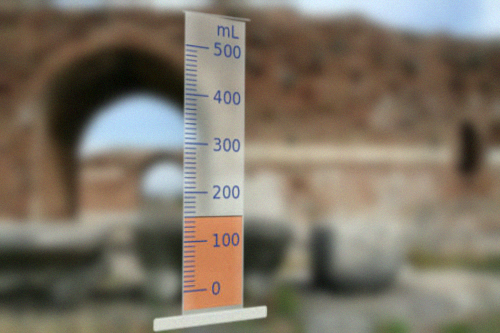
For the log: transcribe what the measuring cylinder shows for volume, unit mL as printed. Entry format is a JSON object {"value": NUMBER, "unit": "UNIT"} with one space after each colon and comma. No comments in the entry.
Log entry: {"value": 150, "unit": "mL"}
